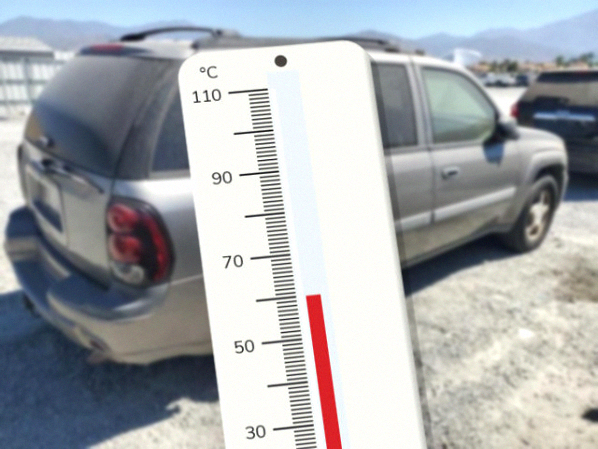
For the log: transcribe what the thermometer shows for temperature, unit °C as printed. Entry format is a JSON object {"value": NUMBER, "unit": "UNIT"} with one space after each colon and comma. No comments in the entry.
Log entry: {"value": 60, "unit": "°C"}
